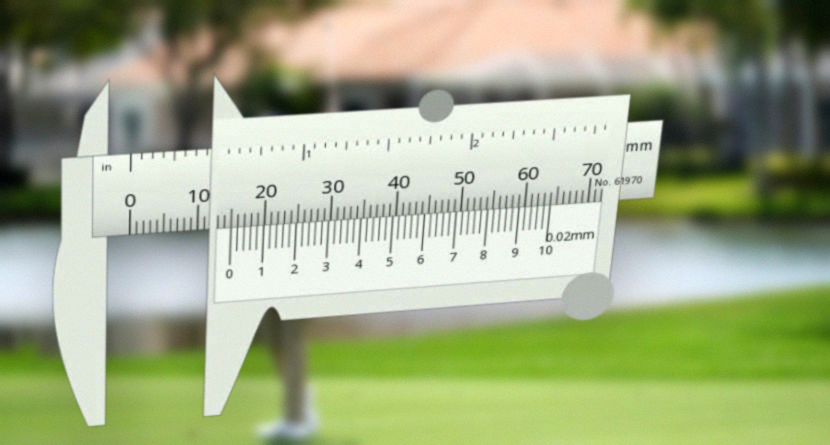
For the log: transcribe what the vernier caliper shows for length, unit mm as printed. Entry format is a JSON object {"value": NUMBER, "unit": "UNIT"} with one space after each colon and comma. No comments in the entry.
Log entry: {"value": 15.0, "unit": "mm"}
